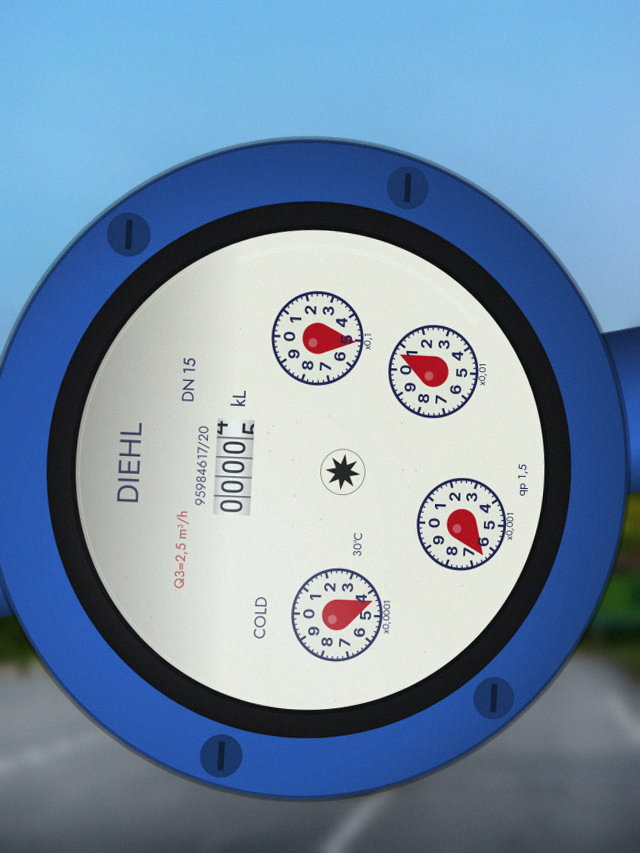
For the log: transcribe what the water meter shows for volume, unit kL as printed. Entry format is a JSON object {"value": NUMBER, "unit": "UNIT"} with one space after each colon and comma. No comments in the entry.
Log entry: {"value": 4.5064, "unit": "kL"}
